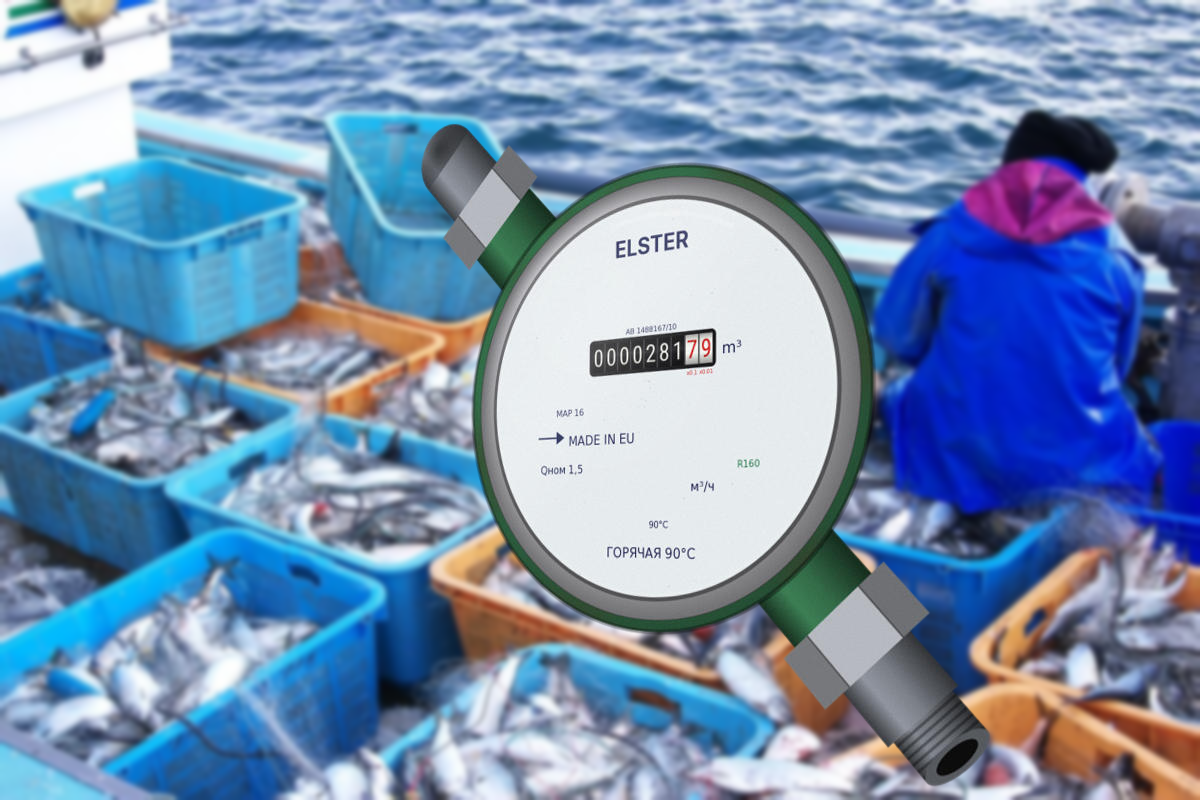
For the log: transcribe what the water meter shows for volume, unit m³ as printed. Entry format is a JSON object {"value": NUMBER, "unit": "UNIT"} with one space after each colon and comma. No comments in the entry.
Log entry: {"value": 281.79, "unit": "m³"}
